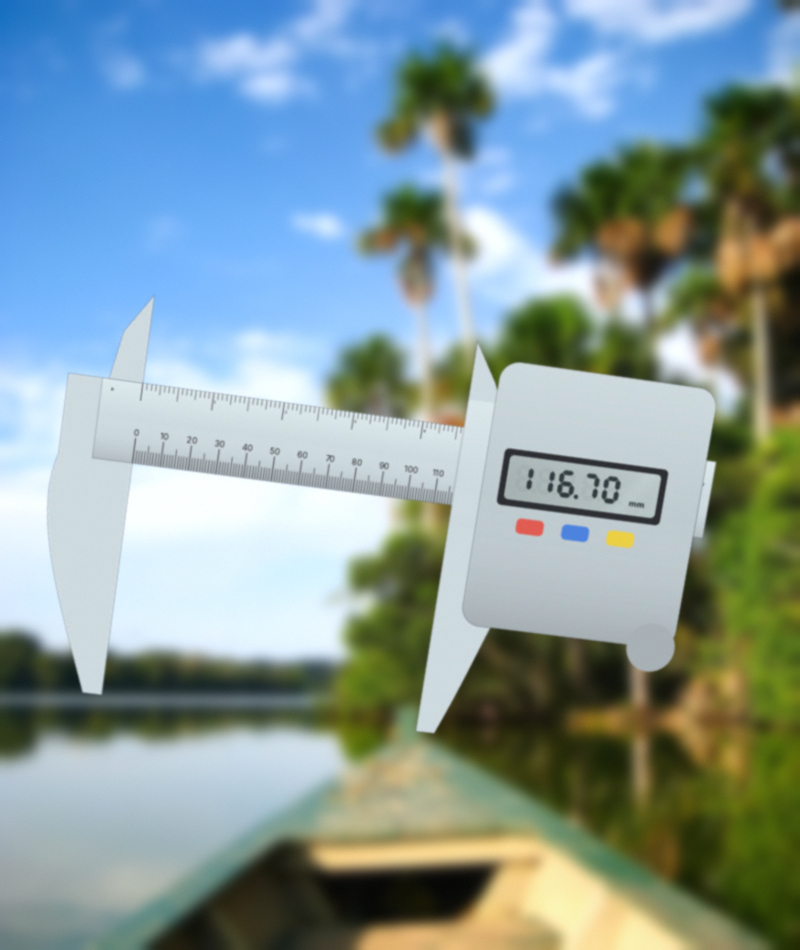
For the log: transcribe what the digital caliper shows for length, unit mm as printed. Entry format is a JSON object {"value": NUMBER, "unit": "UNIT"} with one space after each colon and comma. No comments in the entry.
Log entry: {"value": 116.70, "unit": "mm"}
